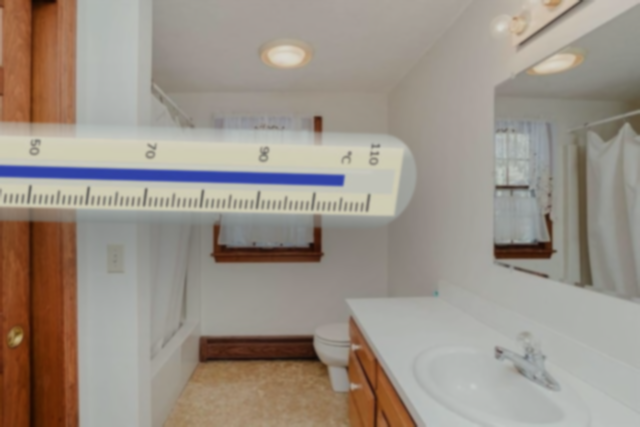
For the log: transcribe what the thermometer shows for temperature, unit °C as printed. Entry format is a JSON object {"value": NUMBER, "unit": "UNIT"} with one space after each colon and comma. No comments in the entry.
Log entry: {"value": 105, "unit": "°C"}
